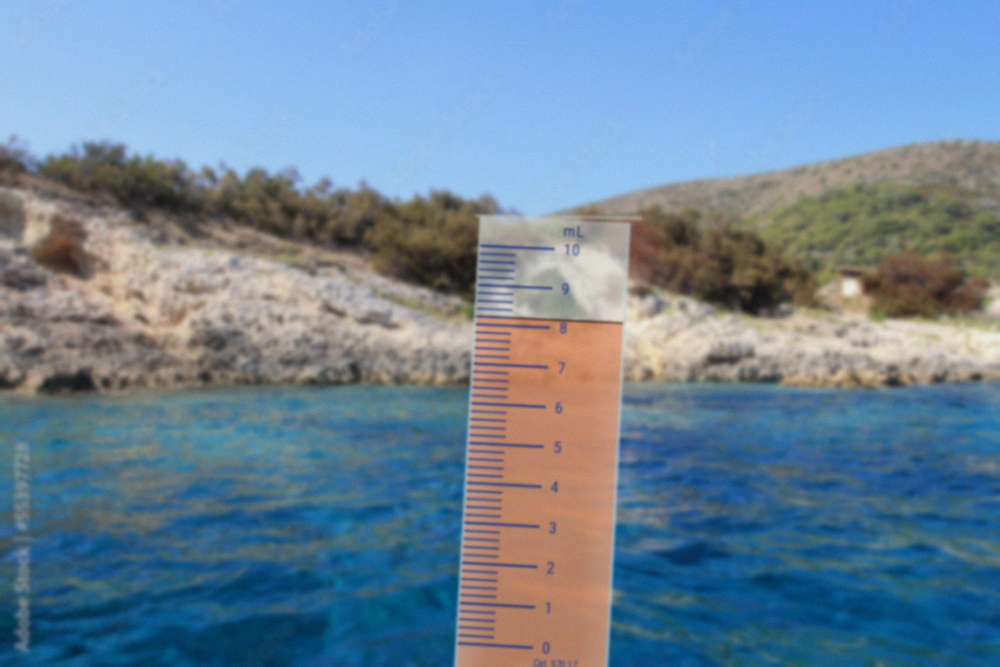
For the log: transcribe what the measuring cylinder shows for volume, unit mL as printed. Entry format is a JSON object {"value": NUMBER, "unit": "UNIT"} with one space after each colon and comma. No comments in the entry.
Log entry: {"value": 8.2, "unit": "mL"}
